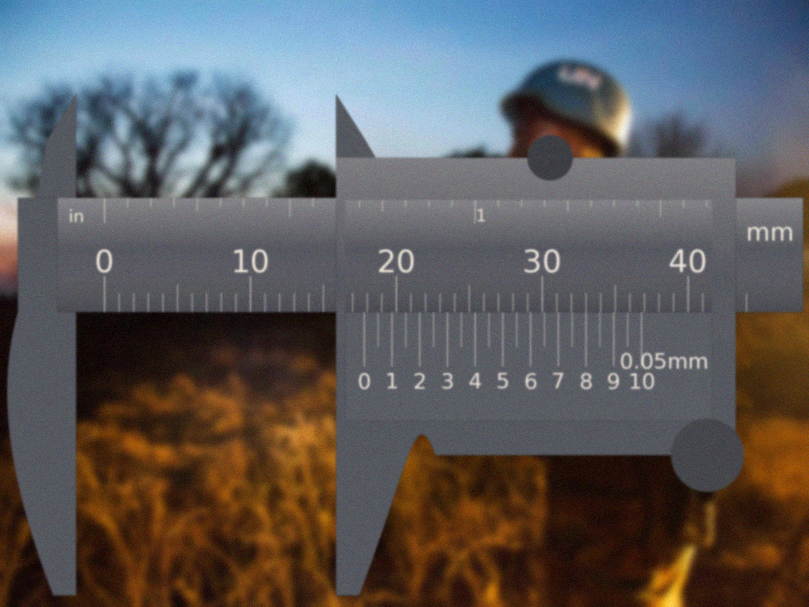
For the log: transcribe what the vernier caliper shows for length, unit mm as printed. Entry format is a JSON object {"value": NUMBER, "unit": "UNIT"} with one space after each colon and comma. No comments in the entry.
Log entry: {"value": 17.8, "unit": "mm"}
